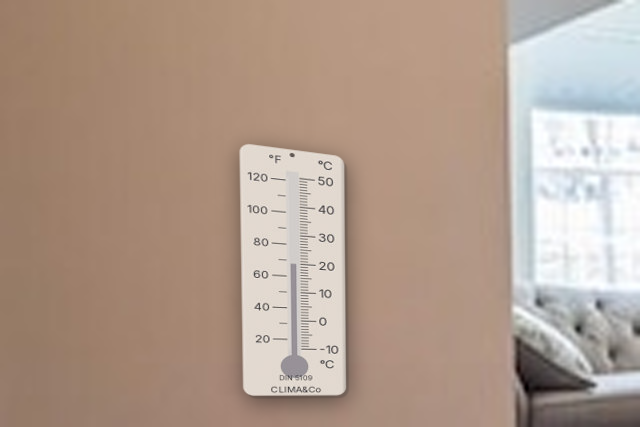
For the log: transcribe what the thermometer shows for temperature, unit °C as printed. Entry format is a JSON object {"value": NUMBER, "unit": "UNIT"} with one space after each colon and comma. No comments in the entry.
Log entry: {"value": 20, "unit": "°C"}
